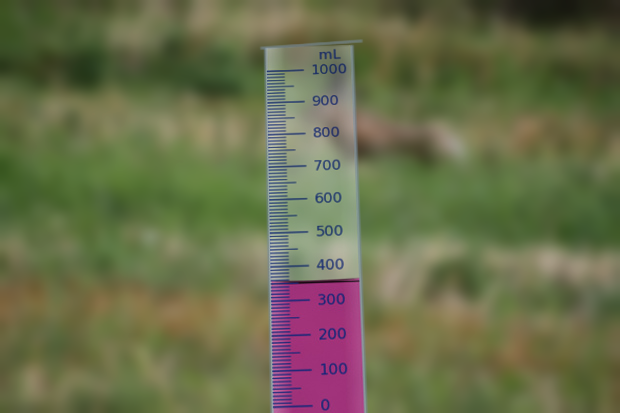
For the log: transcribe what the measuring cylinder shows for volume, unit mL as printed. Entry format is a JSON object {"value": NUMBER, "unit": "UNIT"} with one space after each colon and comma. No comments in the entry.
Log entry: {"value": 350, "unit": "mL"}
